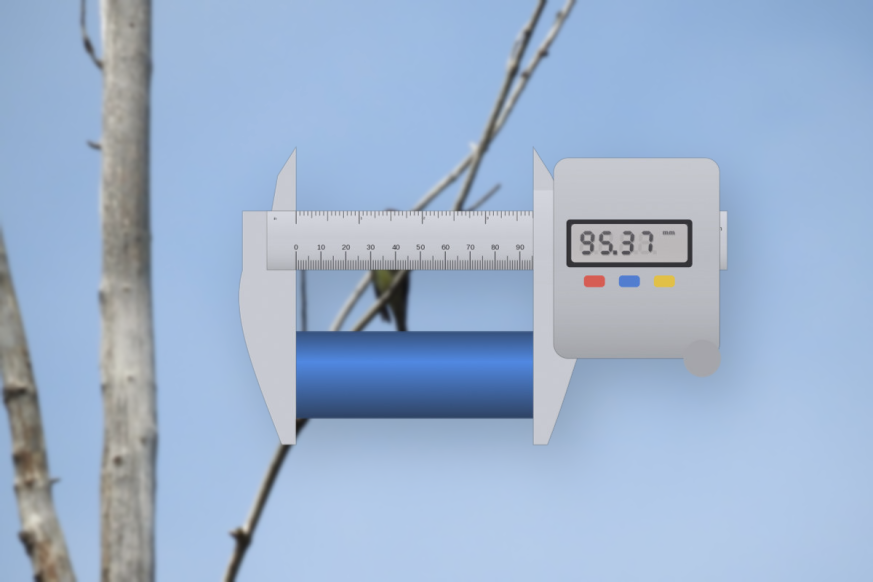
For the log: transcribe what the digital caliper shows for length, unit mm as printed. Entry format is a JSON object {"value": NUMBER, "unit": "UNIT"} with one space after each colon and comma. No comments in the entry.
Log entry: {"value": 95.37, "unit": "mm"}
